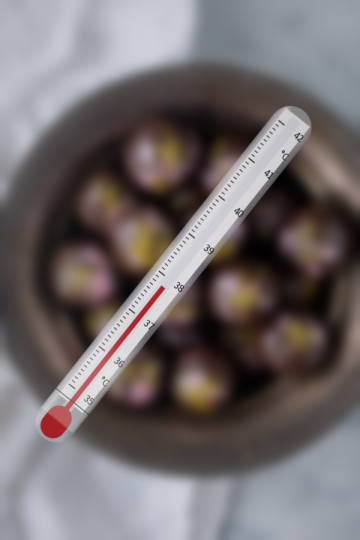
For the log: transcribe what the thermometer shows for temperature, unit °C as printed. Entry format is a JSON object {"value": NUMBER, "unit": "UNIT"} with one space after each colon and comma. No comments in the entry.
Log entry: {"value": 37.8, "unit": "°C"}
